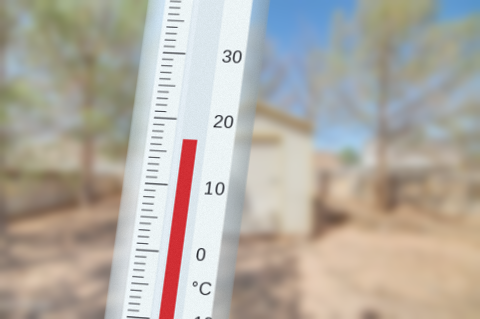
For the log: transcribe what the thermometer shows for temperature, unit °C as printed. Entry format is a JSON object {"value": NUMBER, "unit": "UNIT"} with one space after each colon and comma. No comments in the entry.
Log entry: {"value": 17, "unit": "°C"}
